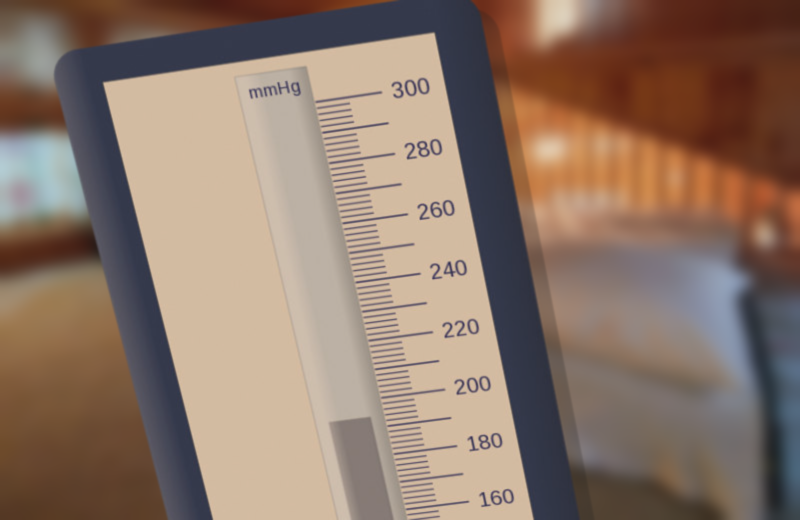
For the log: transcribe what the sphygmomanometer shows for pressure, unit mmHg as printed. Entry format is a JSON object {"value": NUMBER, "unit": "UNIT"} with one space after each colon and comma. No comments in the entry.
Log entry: {"value": 194, "unit": "mmHg"}
